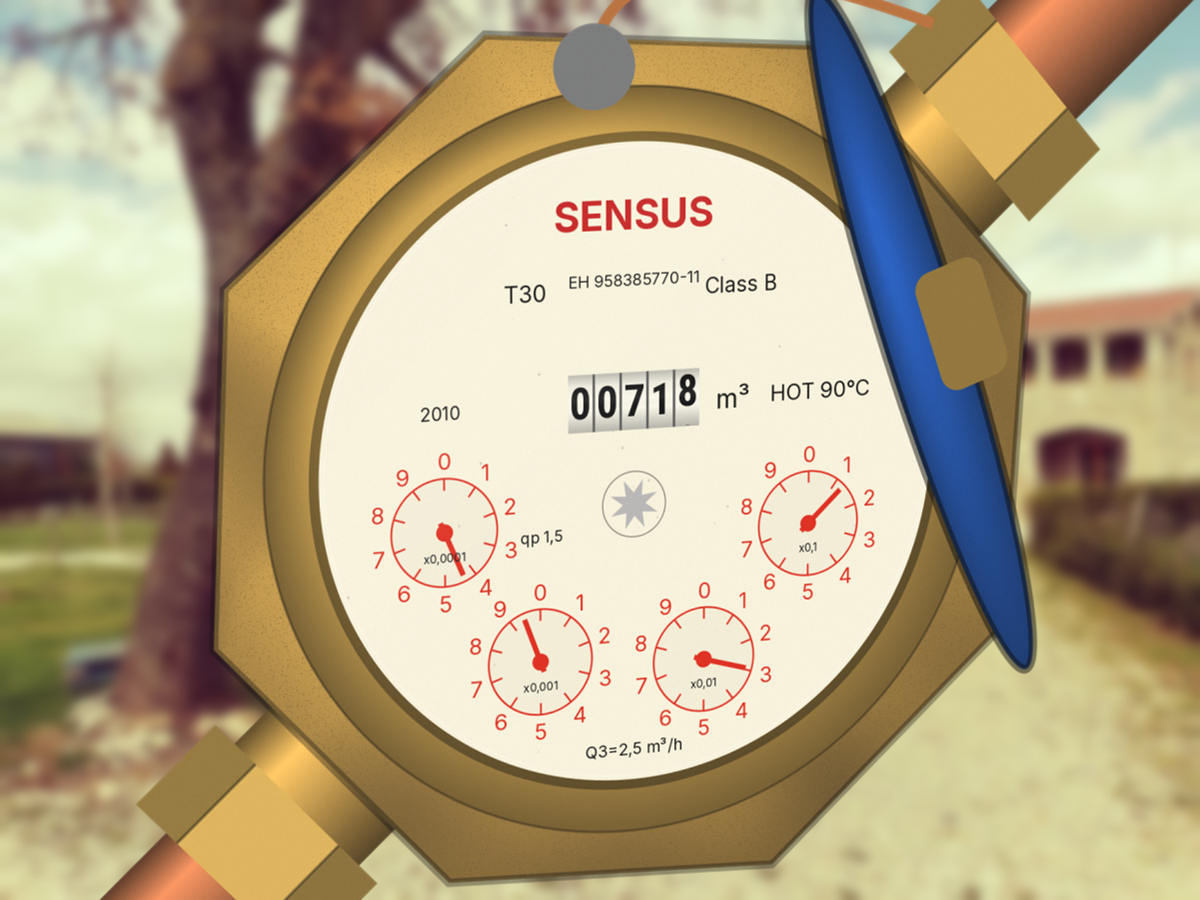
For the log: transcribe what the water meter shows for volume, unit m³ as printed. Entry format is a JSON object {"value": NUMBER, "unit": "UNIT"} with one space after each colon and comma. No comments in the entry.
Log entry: {"value": 718.1294, "unit": "m³"}
